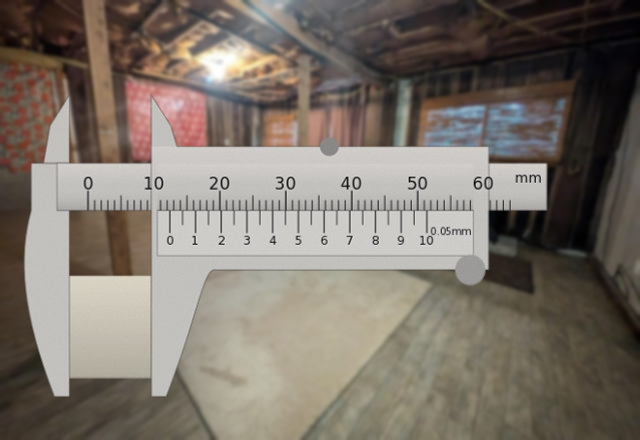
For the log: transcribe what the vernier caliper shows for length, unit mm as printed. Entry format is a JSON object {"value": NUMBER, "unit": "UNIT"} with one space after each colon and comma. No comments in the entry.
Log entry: {"value": 12.4, "unit": "mm"}
